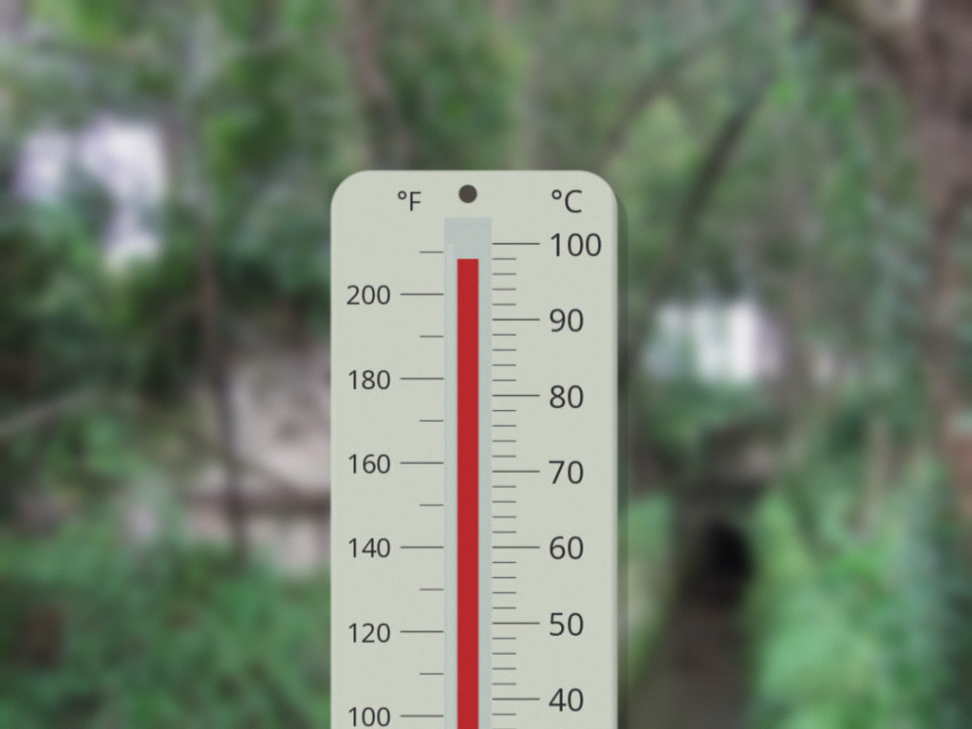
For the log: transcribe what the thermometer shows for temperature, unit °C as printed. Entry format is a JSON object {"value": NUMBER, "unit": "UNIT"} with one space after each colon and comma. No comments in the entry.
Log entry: {"value": 98, "unit": "°C"}
